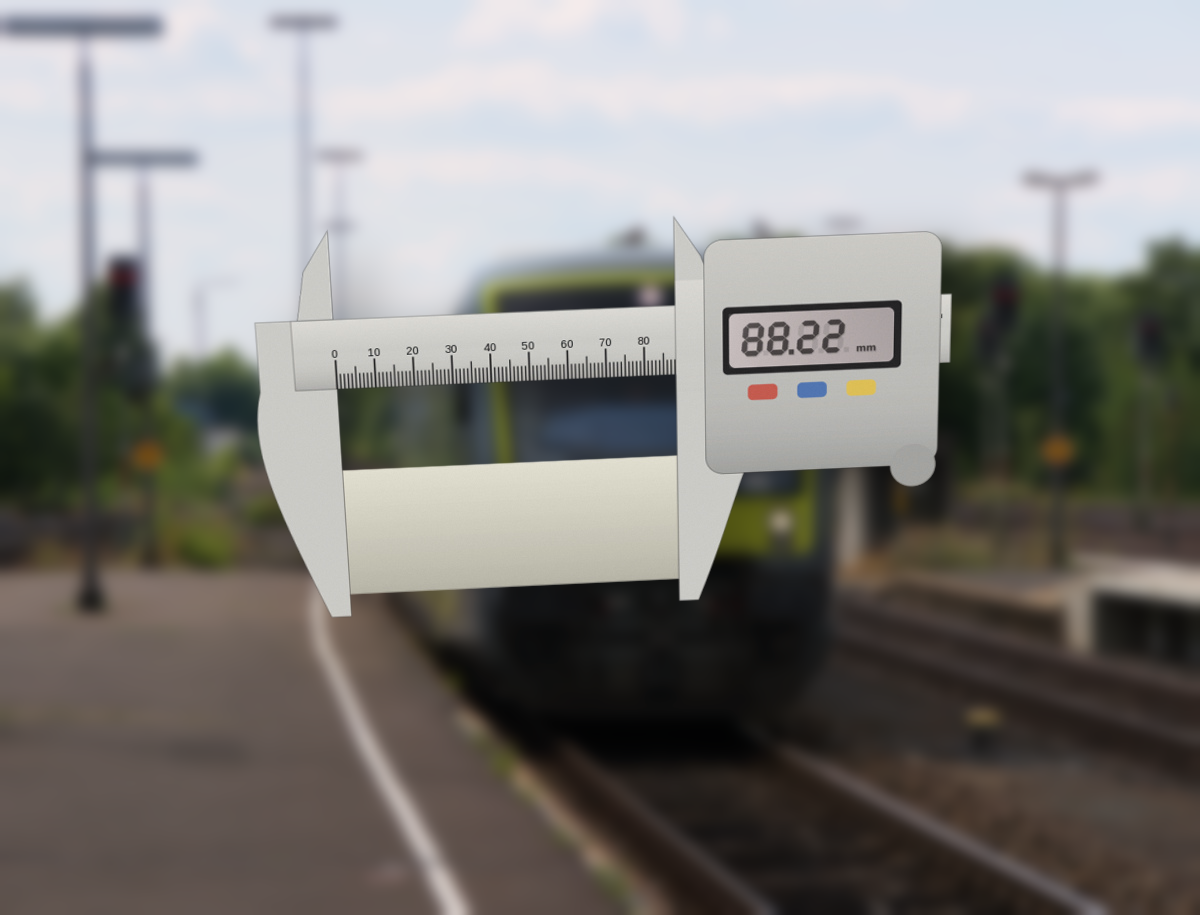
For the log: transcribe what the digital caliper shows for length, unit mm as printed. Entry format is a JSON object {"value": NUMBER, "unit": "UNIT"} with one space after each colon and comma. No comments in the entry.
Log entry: {"value": 88.22, "unit": "mm"}
